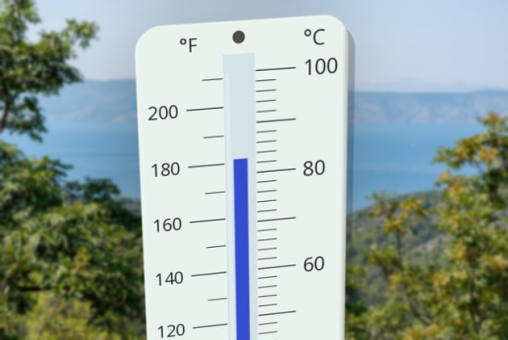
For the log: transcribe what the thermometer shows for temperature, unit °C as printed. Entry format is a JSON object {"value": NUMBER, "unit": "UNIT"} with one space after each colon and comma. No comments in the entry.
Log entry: {"value": 83, "unit": "°C"}
